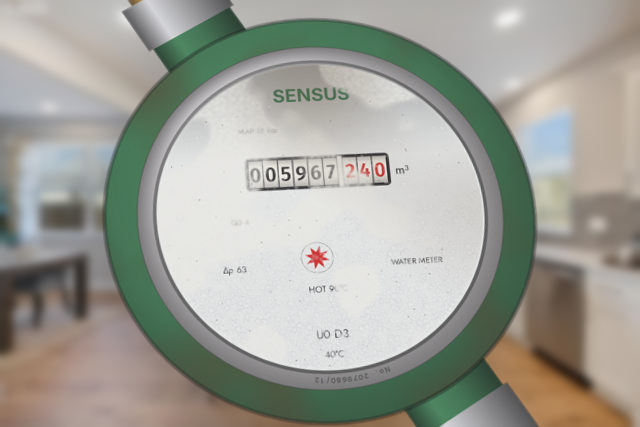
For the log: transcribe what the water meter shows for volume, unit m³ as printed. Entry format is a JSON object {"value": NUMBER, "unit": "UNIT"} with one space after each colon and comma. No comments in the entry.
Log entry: {"value": 5967.240, "unit": "m³"}
